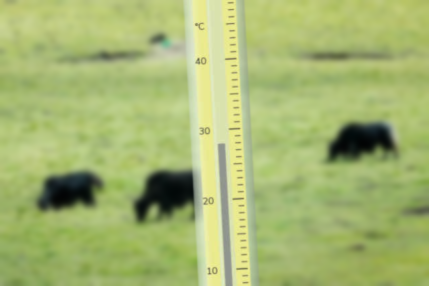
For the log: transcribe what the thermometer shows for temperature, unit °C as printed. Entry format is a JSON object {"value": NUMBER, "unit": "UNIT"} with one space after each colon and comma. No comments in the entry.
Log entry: {"value": 28, "unit": "°C"}
